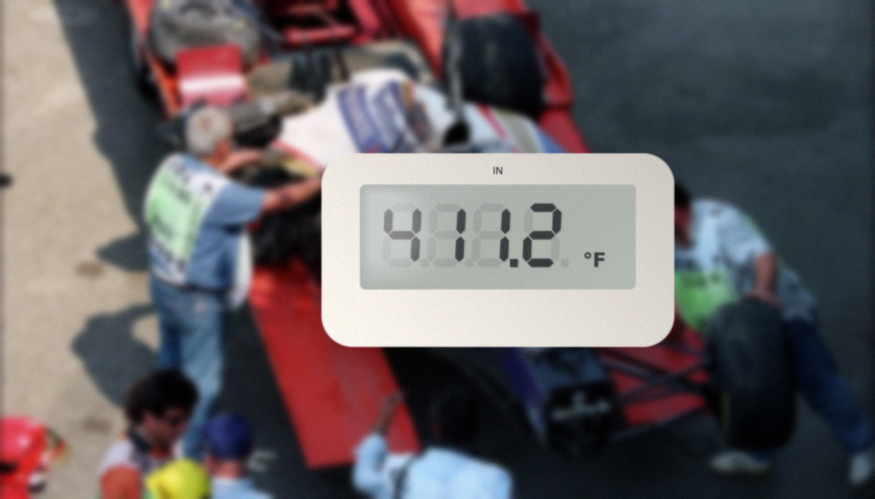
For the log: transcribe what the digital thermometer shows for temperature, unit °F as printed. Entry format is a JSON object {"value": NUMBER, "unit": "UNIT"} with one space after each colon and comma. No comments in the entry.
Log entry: {"value": 411.2, "unit": "°F"}
